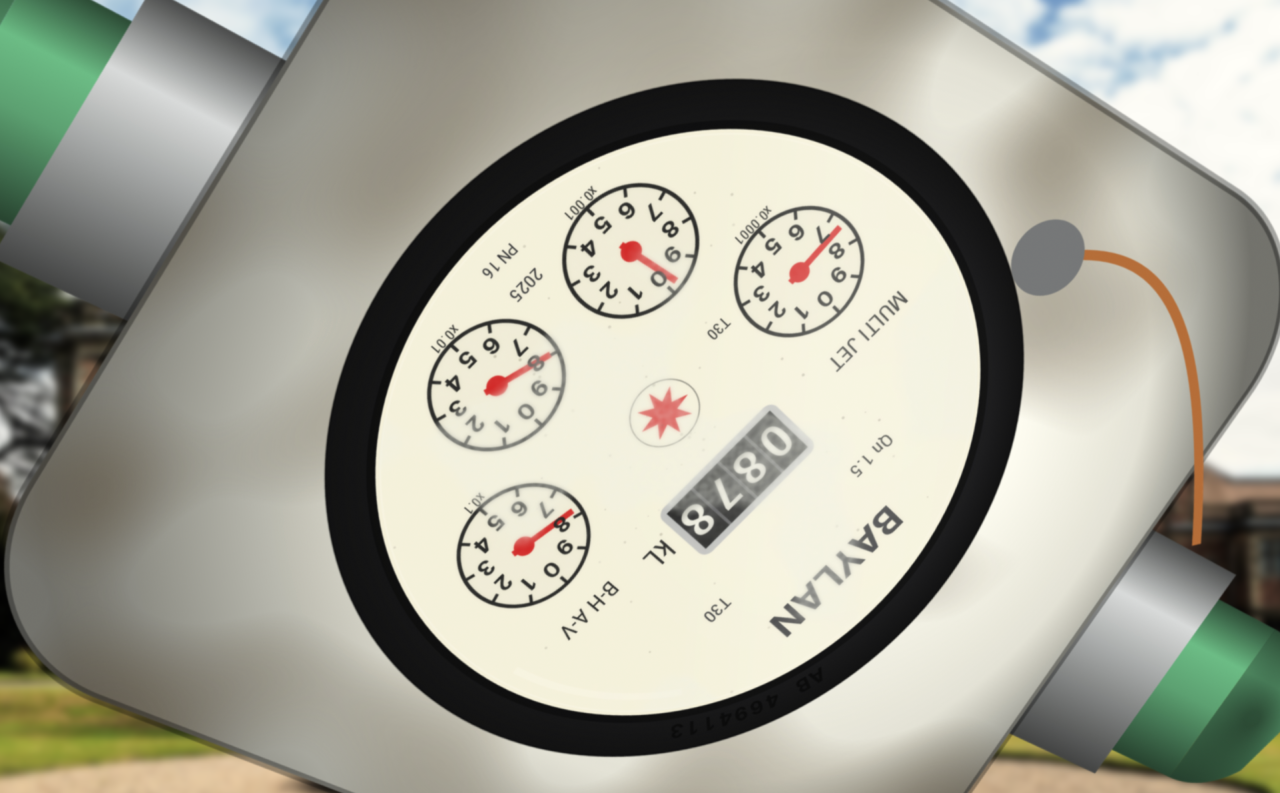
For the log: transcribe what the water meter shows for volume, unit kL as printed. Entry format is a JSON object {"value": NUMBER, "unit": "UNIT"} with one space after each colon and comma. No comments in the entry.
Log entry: {"value": 878.7797, "unit": "kL"}
